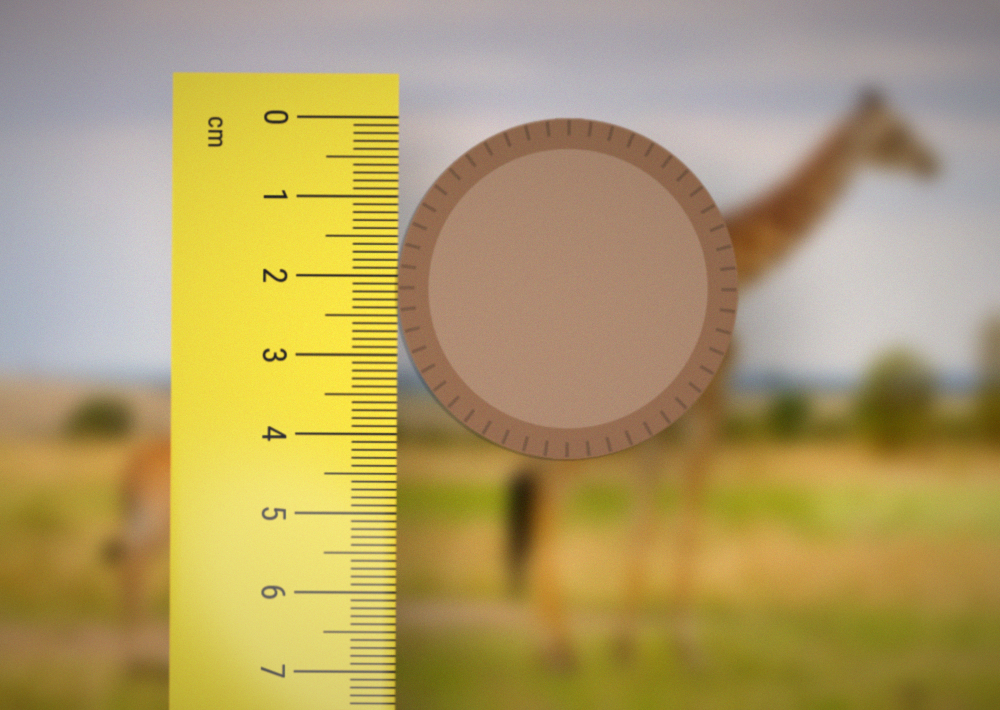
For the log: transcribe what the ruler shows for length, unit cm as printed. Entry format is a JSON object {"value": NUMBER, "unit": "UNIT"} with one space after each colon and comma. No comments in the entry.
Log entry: {"value": 4.3, "unit": "cm"}
